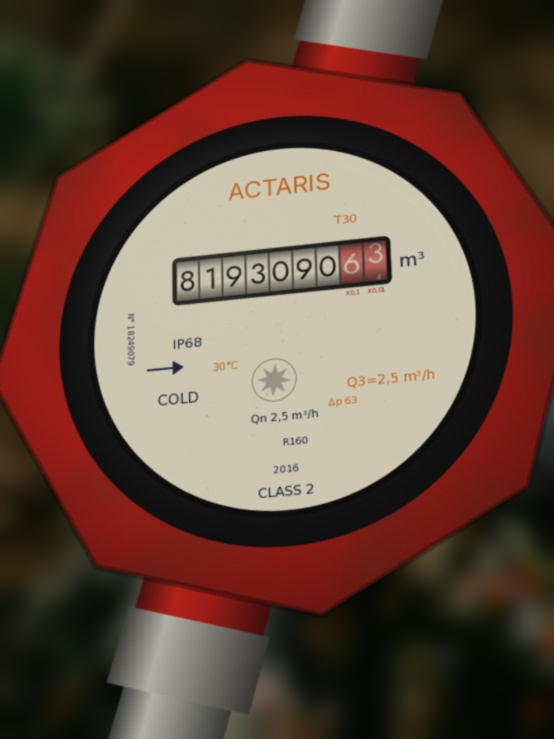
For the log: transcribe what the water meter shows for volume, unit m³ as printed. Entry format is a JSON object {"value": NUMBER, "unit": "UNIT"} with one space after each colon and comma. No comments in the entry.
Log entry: {"value": 8193090.63, "unit": "m³"}
